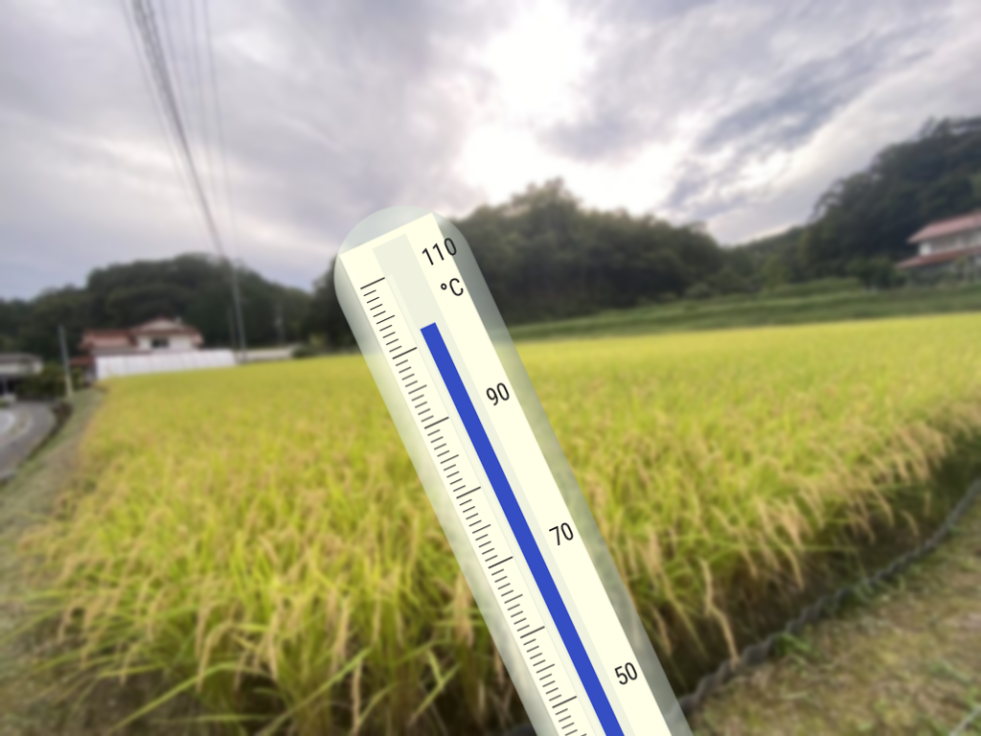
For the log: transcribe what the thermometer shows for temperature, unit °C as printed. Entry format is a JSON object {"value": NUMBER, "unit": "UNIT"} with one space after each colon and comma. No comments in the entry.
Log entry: {"value": 102, "unit": "°C"}
